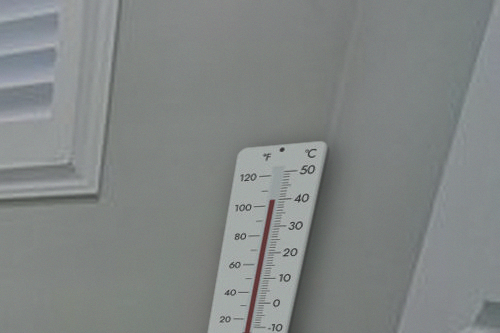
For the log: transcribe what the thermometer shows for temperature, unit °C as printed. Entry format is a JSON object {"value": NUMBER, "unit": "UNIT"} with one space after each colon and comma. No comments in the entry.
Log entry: {"value": 40, "unit": "°C"}
